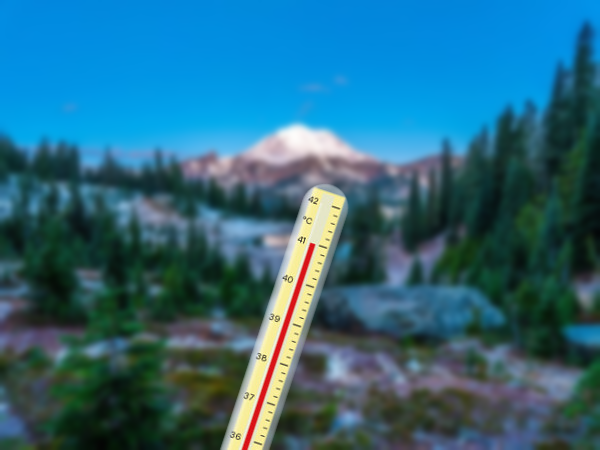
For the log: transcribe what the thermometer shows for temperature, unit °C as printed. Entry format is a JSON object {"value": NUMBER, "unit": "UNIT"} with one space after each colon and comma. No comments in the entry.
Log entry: {"value": 41, "unit": "°C"}
